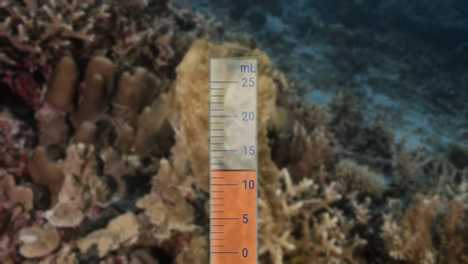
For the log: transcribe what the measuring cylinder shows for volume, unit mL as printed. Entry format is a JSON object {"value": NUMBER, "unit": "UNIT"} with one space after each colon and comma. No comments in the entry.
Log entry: {"value": 12, "unit": "mL"}
